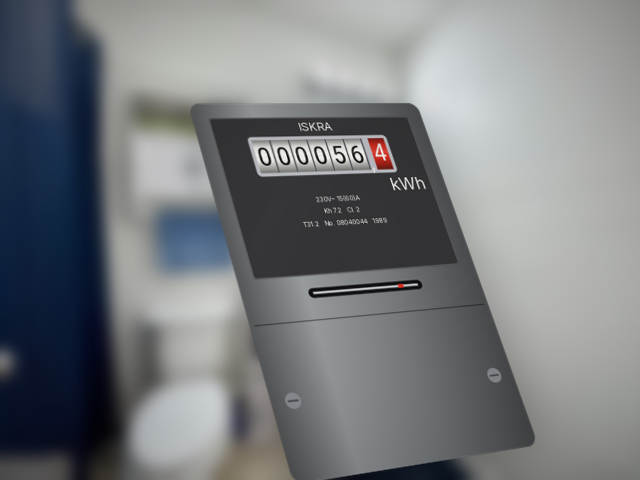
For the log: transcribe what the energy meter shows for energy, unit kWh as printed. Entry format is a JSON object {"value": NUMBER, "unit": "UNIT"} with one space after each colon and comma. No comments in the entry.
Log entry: {"value": 56.4, "unit": "kWh"}
